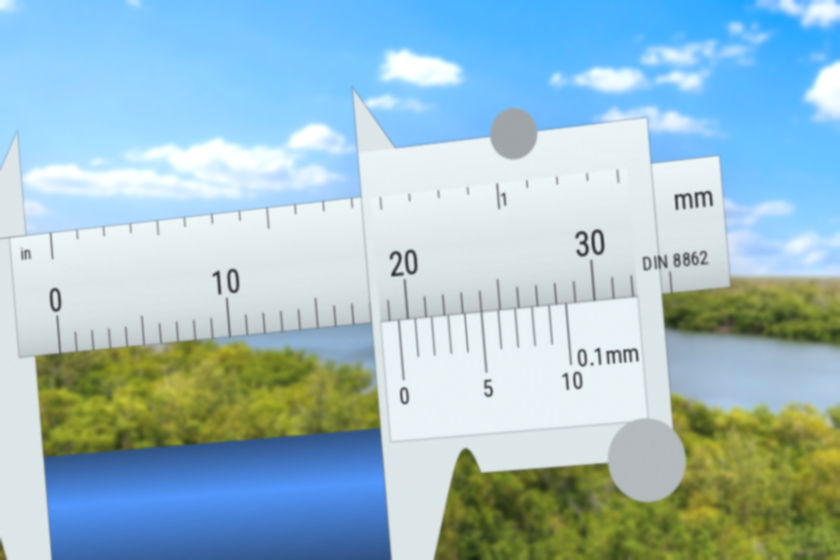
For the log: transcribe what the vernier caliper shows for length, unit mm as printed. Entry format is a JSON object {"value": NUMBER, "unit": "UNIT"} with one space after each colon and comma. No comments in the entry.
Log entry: {"value": 19.5, "unit": "mm"}
